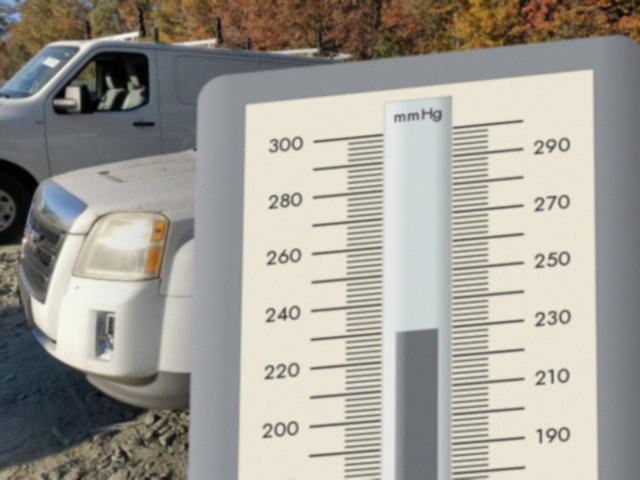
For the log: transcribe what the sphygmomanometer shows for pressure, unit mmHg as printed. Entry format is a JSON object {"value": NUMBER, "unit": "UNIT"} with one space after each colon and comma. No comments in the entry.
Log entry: {"value": 230, "unit": "mmHg"}
